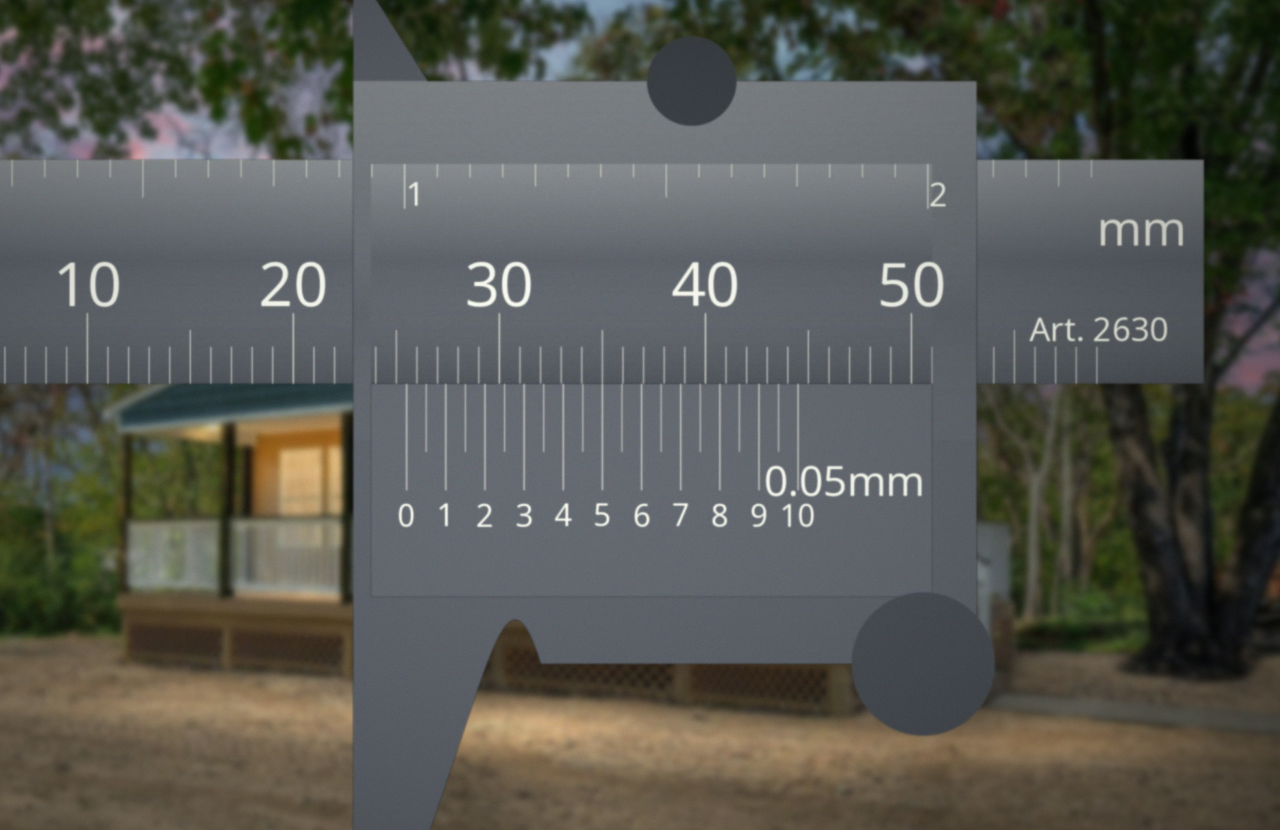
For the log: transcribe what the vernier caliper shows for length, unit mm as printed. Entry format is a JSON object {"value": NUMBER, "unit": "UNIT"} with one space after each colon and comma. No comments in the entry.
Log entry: {"value": 25.5, "unit": "mm"}
